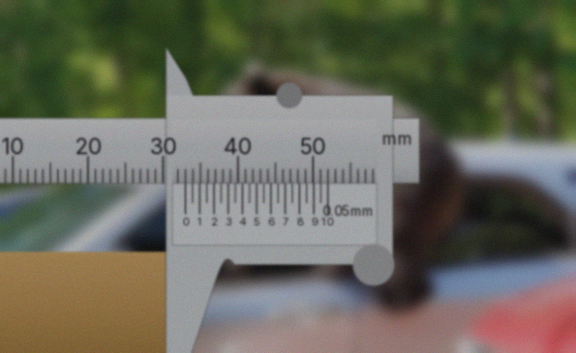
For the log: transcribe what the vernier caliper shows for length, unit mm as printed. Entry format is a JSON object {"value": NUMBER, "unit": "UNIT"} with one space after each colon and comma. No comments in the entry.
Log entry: {"value": 33.0, "unit": "mm"}
